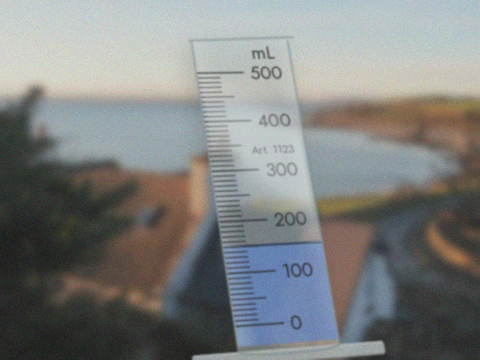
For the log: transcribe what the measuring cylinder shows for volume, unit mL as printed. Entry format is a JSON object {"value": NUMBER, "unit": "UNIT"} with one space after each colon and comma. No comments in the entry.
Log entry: {"value": 150, "unit": "mL"}
